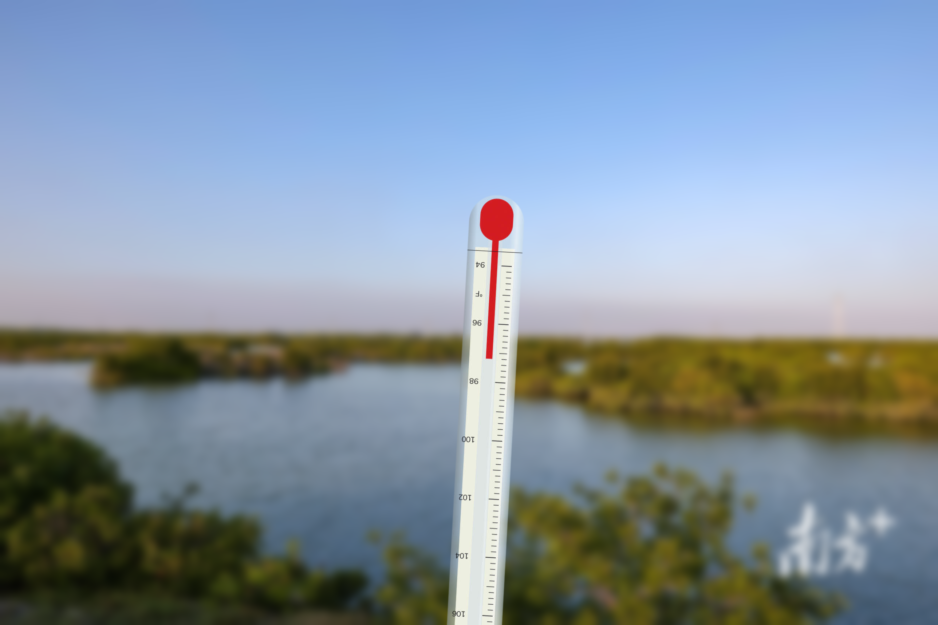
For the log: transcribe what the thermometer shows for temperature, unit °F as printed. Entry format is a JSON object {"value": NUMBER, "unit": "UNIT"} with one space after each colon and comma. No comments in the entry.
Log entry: {"value": 97.2, "unit": "°F"}
